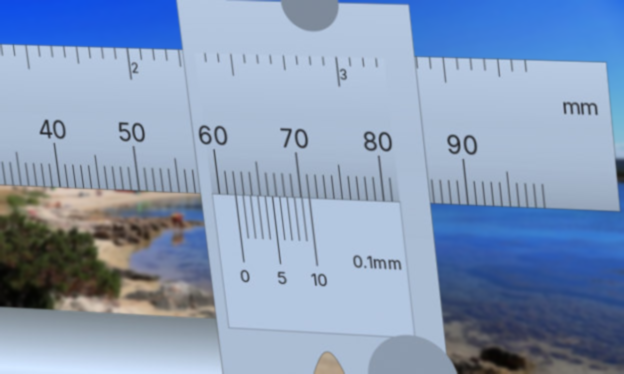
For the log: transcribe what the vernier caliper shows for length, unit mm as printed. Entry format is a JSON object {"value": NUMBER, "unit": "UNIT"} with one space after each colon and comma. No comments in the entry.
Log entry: {"value": 62.0, "unit": "mm"}
